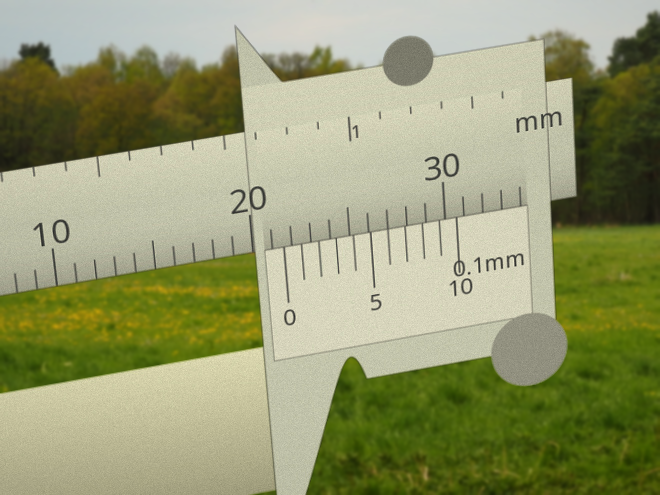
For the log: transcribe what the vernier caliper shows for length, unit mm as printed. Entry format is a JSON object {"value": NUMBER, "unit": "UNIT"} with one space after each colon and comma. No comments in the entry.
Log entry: {"value": 21.6, "unit": "mm"}
